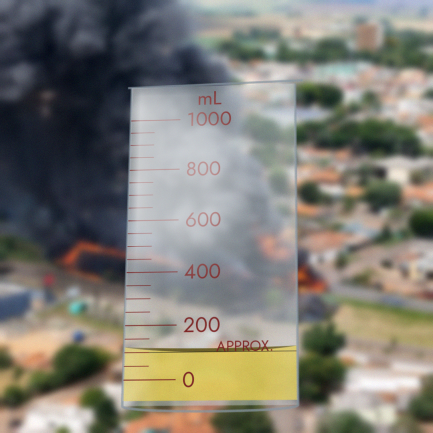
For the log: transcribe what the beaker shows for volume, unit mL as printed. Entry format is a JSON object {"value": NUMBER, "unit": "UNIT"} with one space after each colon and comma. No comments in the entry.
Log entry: {"value": 100, "unit": "mL"}
